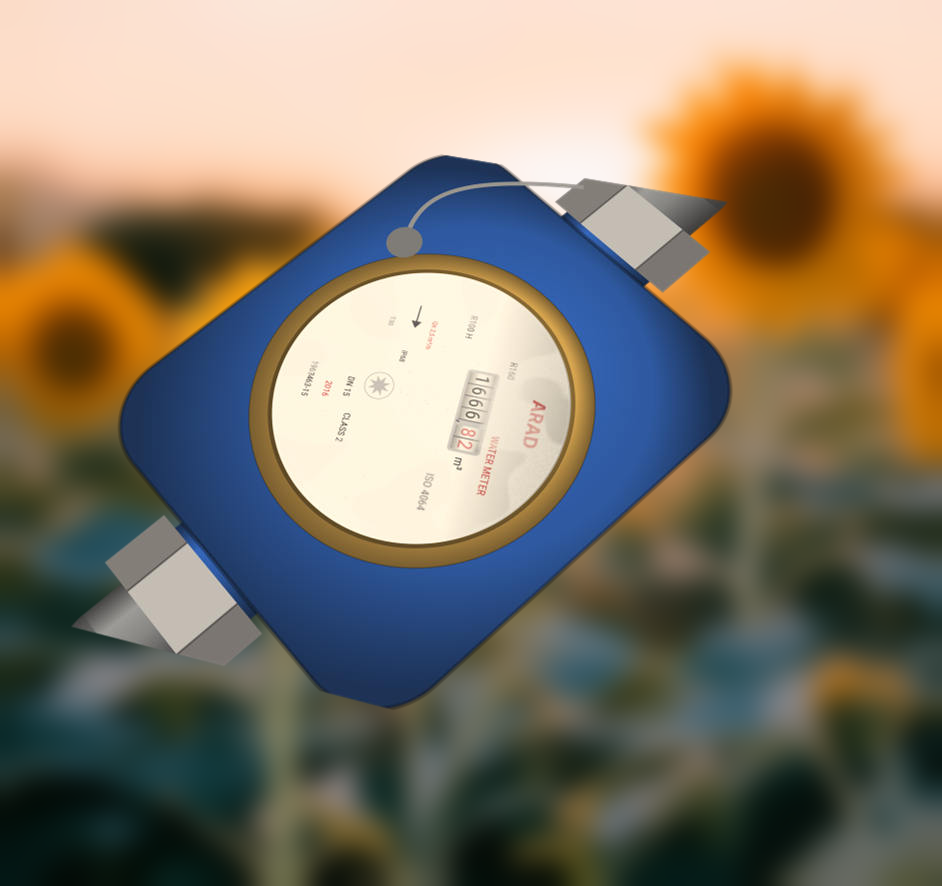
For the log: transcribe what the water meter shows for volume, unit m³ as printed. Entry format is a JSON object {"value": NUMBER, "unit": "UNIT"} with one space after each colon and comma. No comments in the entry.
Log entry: {"value": 1666.82, "unit": "m³"}
